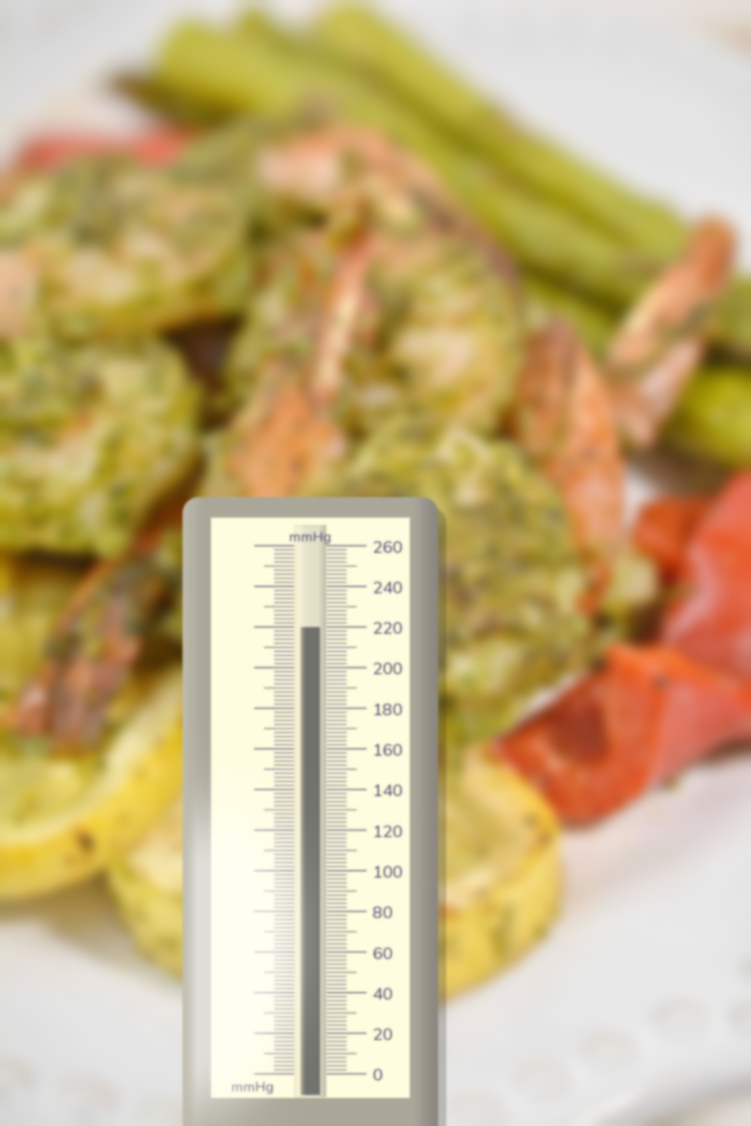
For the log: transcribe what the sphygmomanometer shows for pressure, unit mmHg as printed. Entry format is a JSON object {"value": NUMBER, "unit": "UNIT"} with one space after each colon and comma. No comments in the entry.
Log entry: {"value": 220, "unit": "mmHg"}
